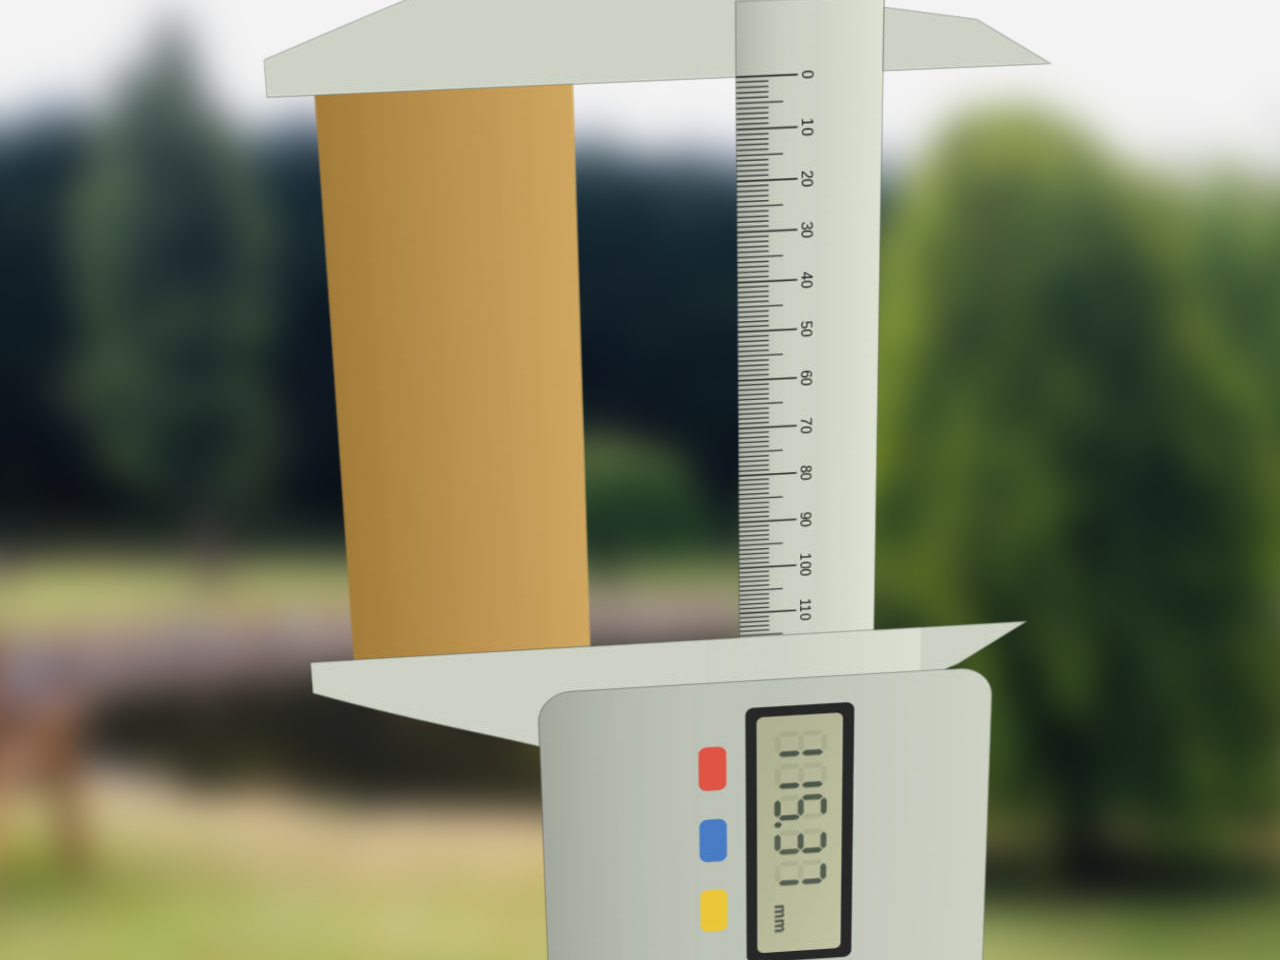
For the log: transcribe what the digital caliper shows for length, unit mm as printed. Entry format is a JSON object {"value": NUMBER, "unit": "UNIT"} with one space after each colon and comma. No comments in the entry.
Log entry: {"value": 115.37, "unit": "mm"}
